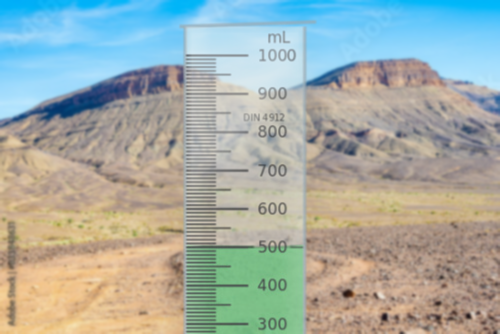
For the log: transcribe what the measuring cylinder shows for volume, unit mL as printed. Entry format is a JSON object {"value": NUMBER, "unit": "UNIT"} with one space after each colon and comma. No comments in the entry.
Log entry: {"value": 500, "unit": "mL"}
